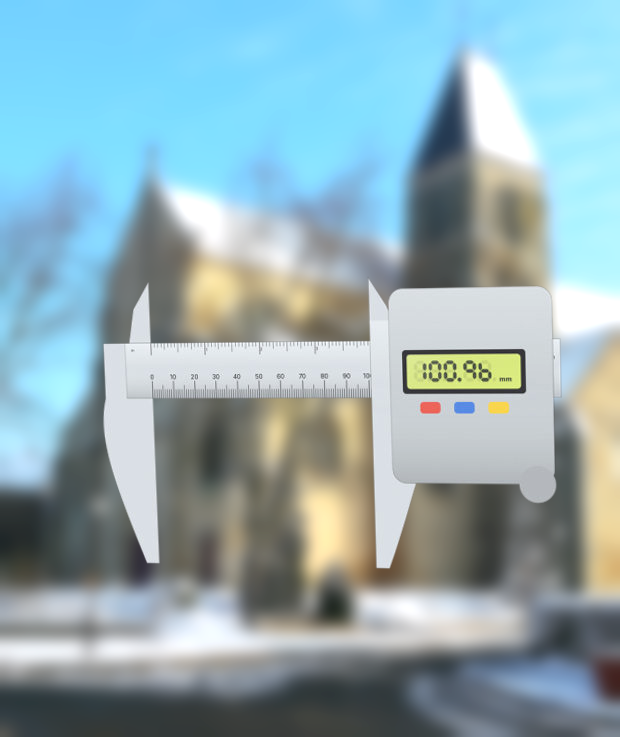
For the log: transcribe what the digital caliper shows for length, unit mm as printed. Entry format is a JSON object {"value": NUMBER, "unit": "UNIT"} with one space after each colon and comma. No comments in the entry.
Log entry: {"value": 100.96, "unit": "mm"}
